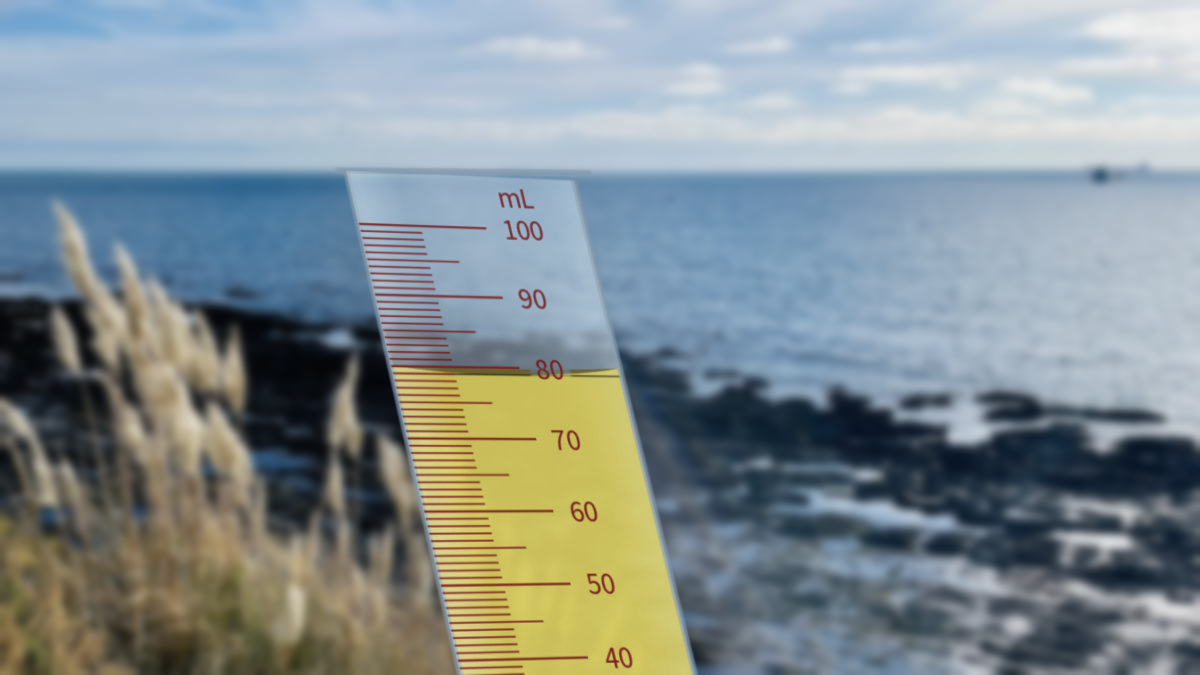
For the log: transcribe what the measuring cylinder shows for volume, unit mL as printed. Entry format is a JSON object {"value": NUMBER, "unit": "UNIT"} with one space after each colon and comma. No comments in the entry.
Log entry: {"value": 79, "unit": "mL"}
